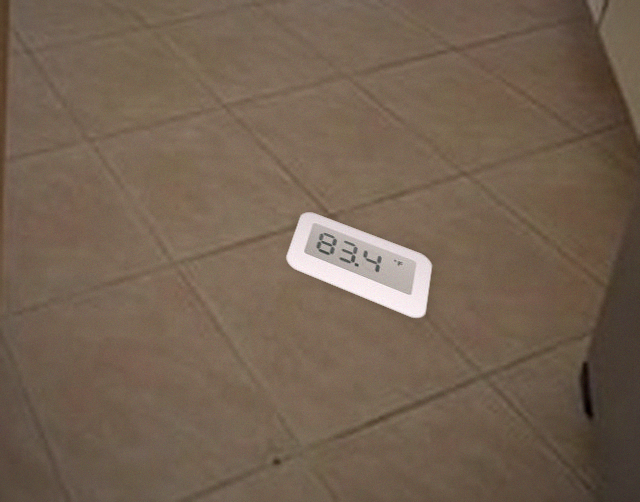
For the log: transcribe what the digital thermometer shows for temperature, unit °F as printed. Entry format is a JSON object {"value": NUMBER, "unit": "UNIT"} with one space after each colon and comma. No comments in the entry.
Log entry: {"value": 83.4, "unit": "°F"}
